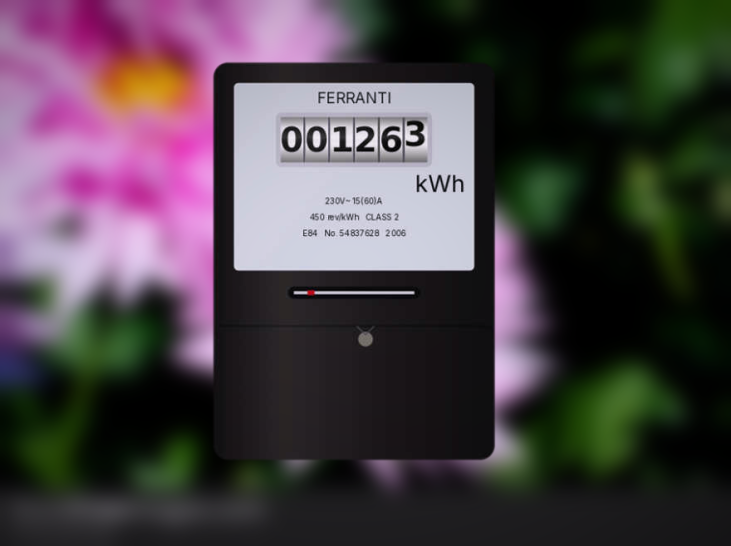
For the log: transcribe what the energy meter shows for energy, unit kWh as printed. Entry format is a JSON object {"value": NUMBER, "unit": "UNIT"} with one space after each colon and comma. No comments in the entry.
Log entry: {"value": 1263, "unit": "kWh"}
